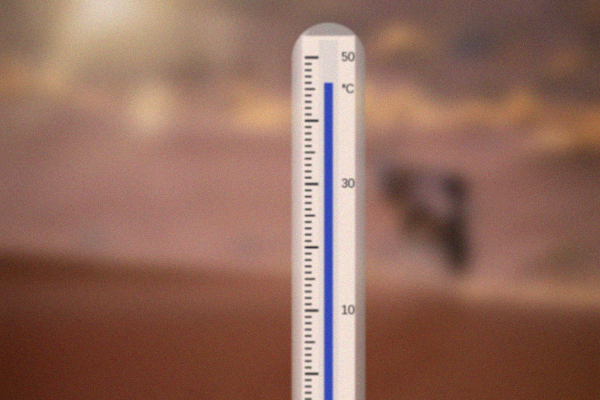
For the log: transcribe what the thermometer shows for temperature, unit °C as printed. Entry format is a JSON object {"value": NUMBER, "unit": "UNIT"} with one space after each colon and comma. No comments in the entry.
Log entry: {"value": 46, "unit": "°C"}
